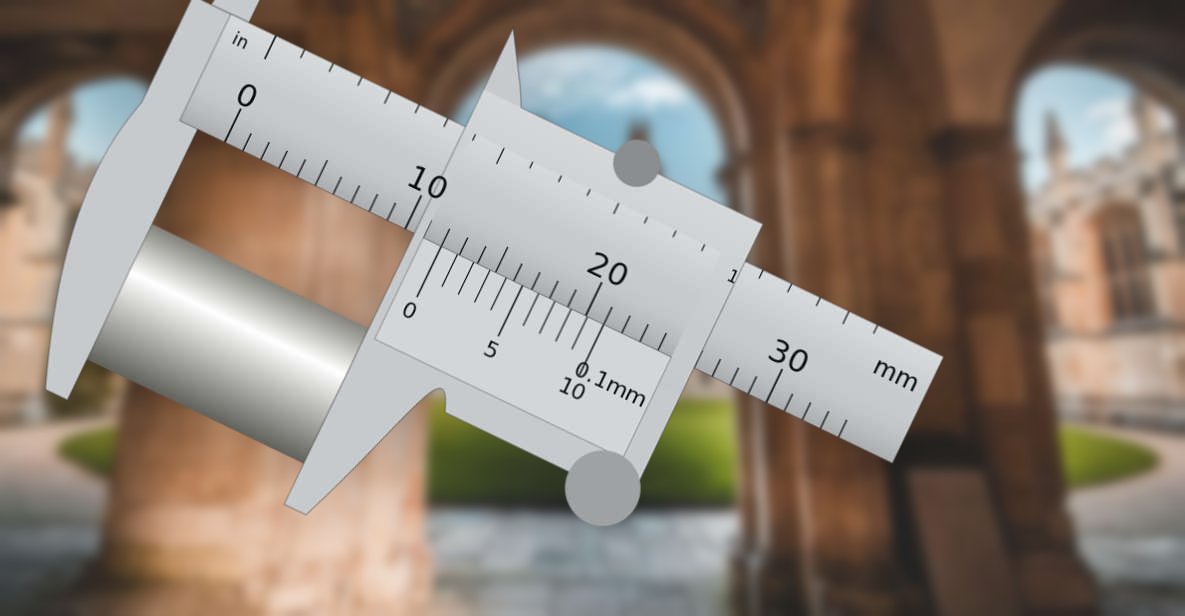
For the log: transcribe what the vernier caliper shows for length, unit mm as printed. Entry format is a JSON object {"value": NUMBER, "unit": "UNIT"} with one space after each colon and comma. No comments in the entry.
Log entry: {"value": 12.0, "unit": "mm"}
